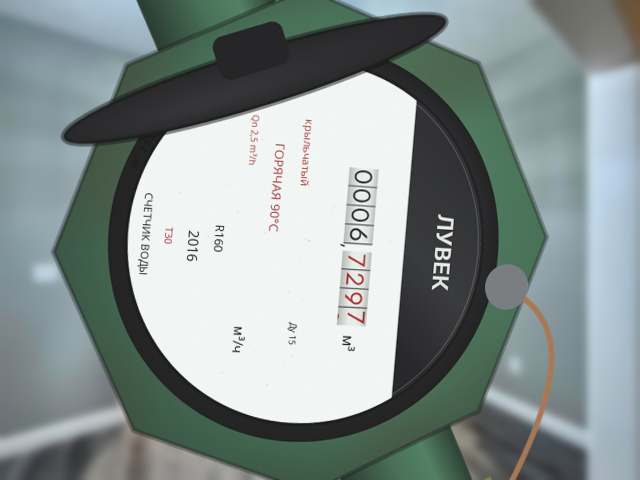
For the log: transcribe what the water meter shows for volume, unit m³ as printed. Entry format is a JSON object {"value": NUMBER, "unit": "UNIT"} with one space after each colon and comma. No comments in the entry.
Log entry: {"value": 6.7297, "unit": "m³"}
